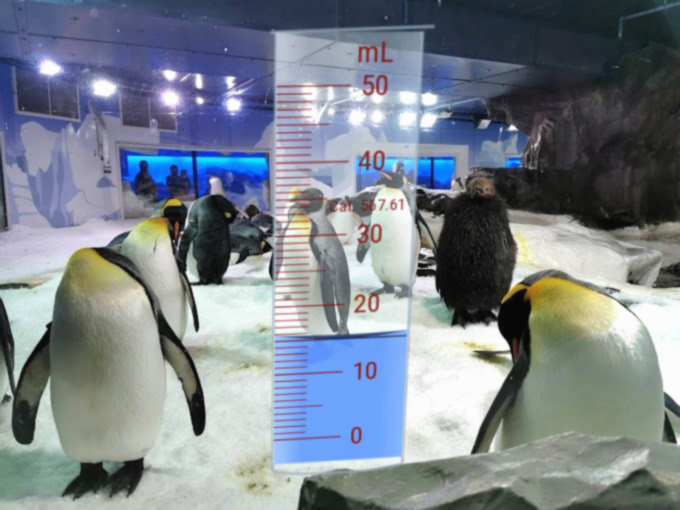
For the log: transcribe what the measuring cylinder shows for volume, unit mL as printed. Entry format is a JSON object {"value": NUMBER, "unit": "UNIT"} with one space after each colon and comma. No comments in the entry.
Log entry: {"value": 15, "unit": "mL"}
